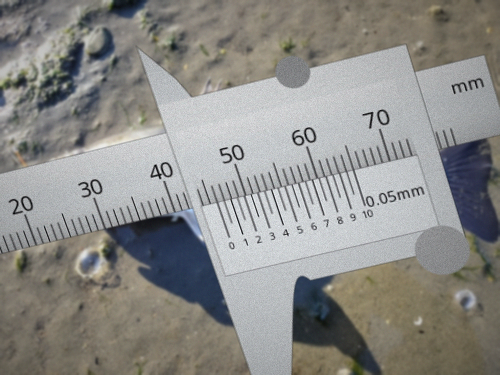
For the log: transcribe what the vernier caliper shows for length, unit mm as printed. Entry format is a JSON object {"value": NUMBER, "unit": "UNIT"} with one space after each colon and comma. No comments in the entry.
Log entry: {"value": 46.0, "unit": "mm"}
